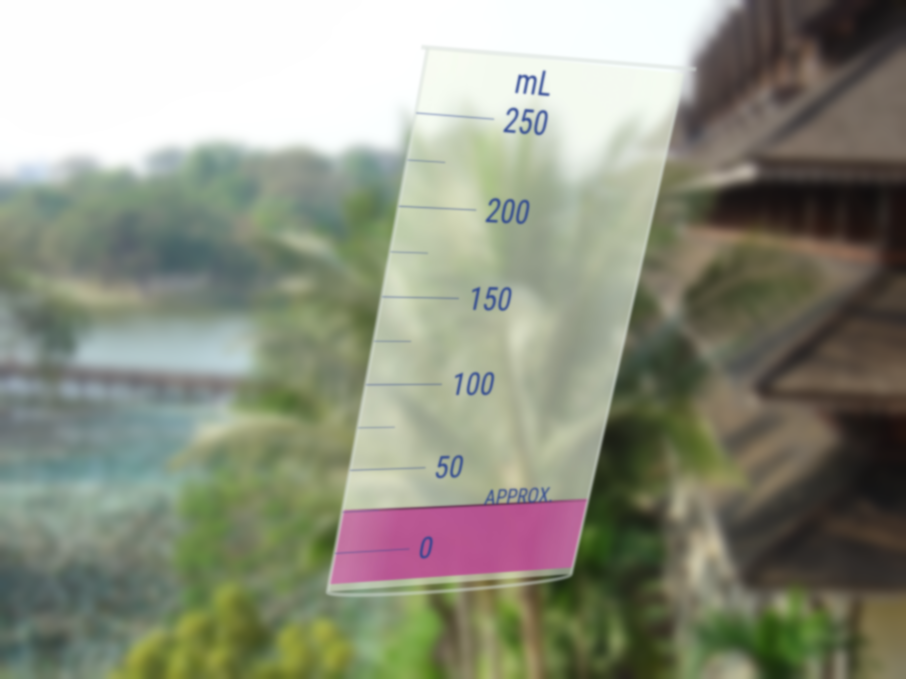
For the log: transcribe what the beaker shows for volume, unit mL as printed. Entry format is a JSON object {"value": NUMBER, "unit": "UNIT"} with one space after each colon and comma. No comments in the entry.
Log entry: {"value": 25, "unit": "mL"}
